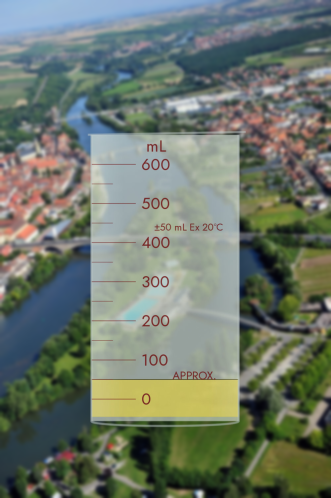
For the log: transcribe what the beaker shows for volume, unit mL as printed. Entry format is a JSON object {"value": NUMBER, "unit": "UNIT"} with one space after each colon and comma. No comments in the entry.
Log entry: {"value": 50, "unit": "mL"}
